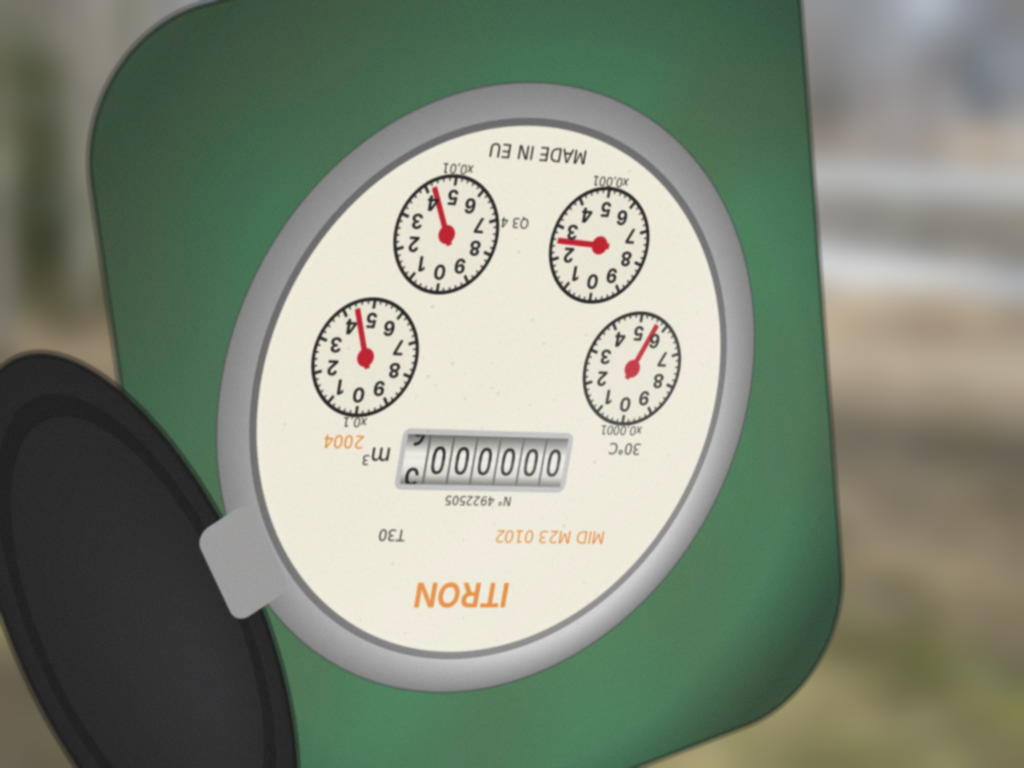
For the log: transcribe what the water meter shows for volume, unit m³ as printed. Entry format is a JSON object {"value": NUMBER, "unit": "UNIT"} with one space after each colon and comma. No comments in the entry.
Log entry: {"value": 5.4425, "unit": "m³"}
